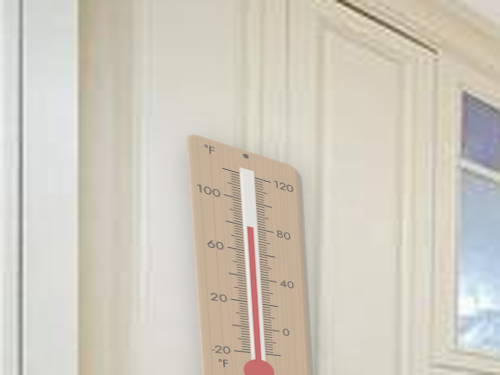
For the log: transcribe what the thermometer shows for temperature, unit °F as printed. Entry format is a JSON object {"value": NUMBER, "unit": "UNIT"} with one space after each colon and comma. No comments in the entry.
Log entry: {"value": 80, "unit": "°F"}
